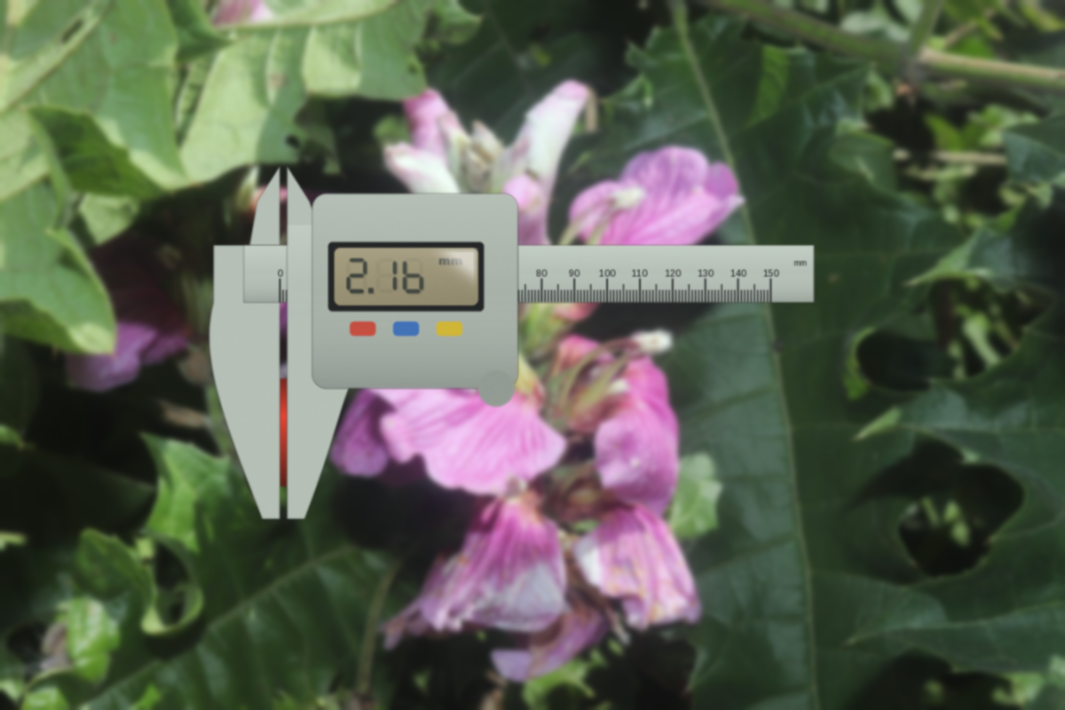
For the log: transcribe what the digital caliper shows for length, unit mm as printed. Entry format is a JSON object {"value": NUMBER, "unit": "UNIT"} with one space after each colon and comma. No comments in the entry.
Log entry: {"value": 2.16, "unit": "mm"}
